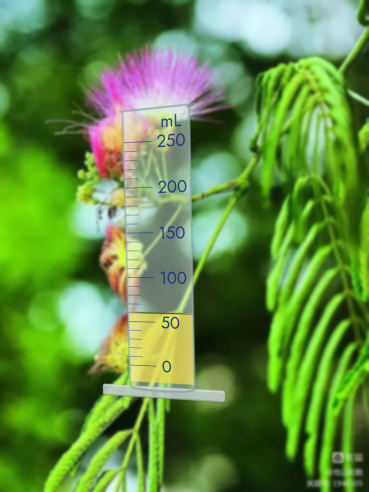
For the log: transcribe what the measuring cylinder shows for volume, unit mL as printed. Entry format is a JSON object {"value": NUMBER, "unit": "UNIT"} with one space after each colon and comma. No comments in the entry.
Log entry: {"value": 60, "unit": "mL"}
